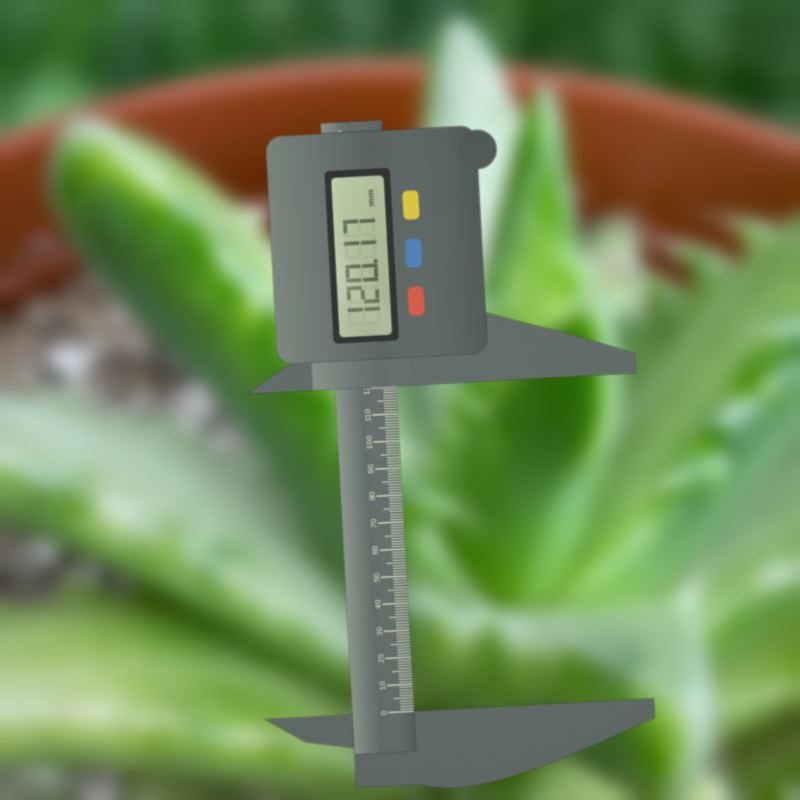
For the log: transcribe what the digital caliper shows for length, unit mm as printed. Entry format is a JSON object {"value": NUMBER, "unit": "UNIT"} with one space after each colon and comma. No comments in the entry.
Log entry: {"value": 120.17, "unit": "mm"}
